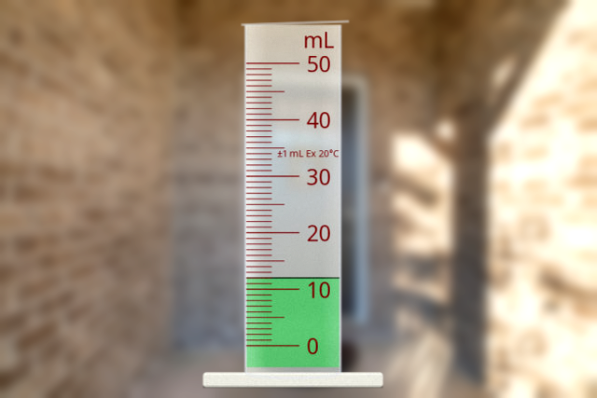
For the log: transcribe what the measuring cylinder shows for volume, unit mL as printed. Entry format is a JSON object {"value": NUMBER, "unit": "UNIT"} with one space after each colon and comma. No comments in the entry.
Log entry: {"value": 12, "unit": "mL"}
